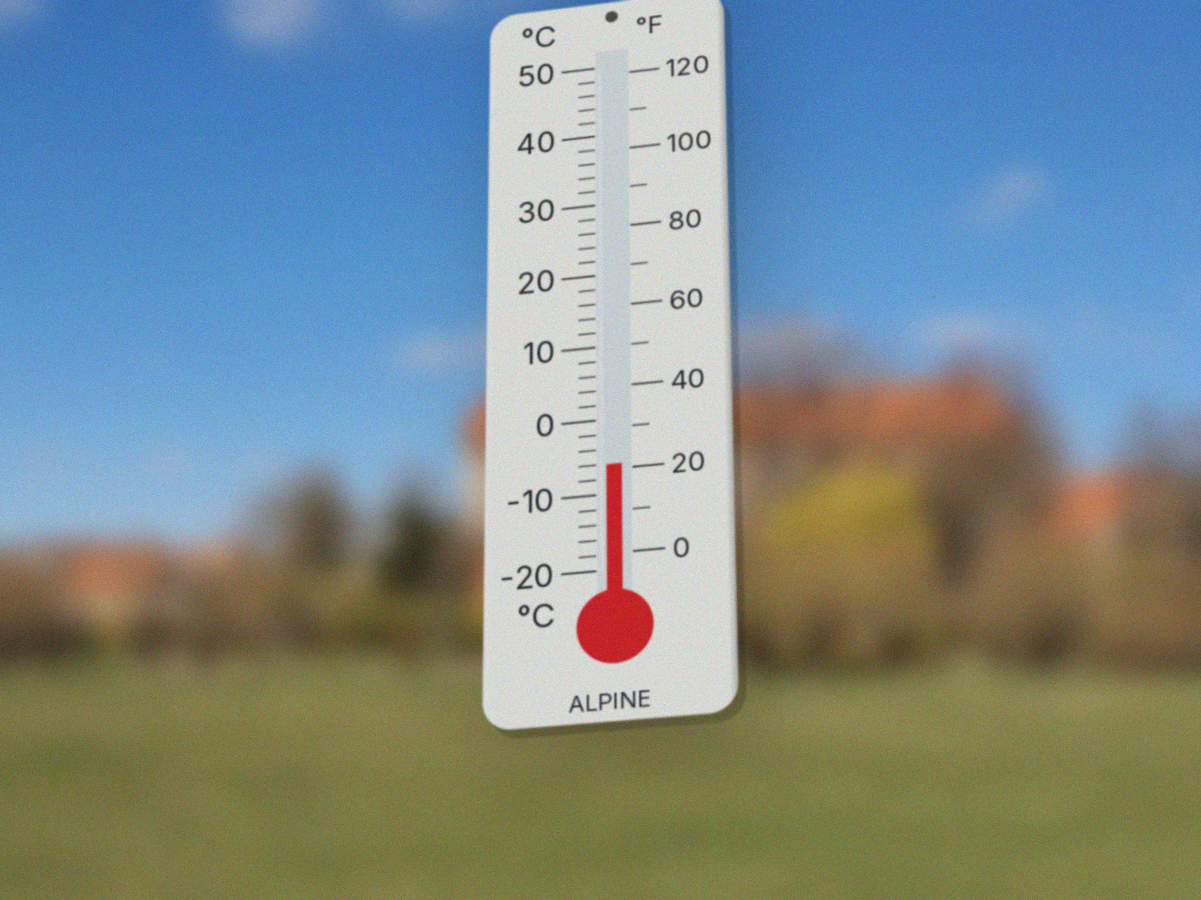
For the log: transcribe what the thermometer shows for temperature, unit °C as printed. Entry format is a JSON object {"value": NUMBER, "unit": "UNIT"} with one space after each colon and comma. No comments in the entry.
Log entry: {"value": -6, "unit": "°C"}
